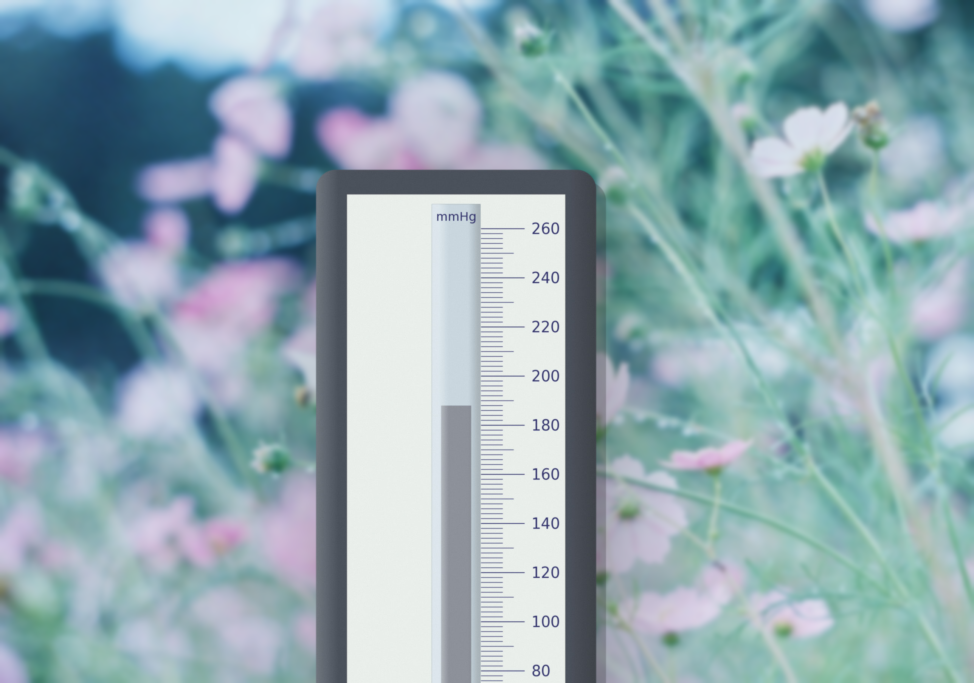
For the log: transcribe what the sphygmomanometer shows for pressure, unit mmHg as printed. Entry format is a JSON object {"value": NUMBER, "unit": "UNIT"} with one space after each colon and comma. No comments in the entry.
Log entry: {"value": 188, "unit": "mmHg"}
